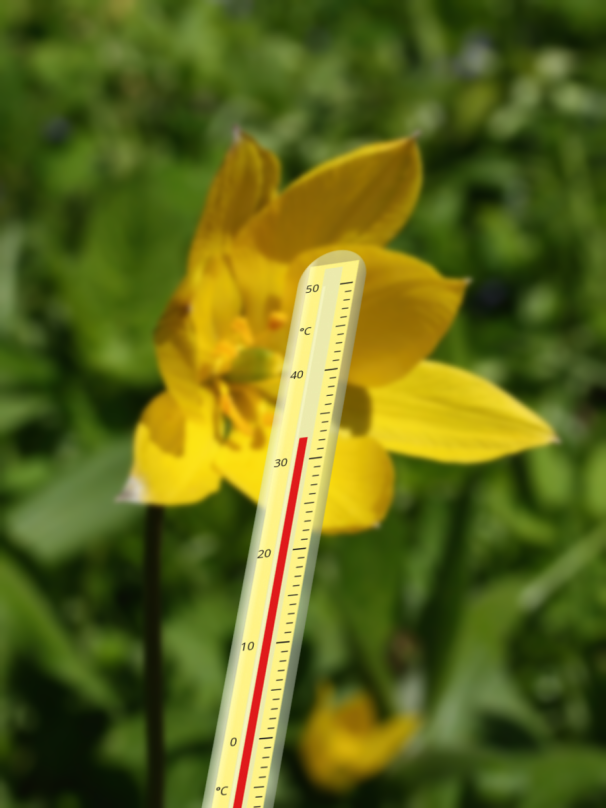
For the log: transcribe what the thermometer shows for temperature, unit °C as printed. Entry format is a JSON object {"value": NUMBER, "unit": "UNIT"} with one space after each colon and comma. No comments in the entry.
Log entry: {"value": 32.5, "unit": "°C"}
